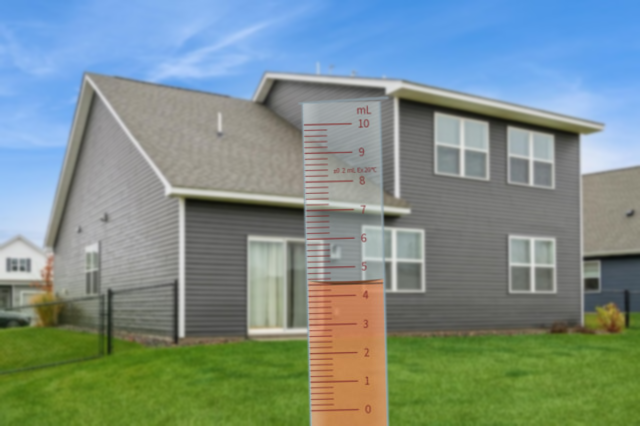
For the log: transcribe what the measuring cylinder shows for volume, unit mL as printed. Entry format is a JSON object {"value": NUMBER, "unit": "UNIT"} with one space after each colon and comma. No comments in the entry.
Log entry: {"value": 4.4, "unit": "mL"}
